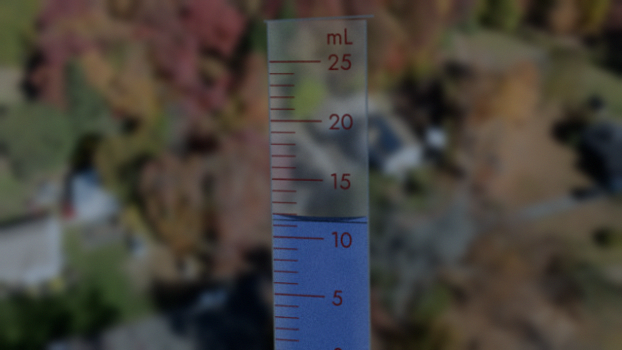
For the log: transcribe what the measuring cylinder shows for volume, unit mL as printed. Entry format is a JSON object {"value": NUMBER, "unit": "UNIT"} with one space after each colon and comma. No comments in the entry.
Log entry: {"value": 11.5, "unit": "mL"}
